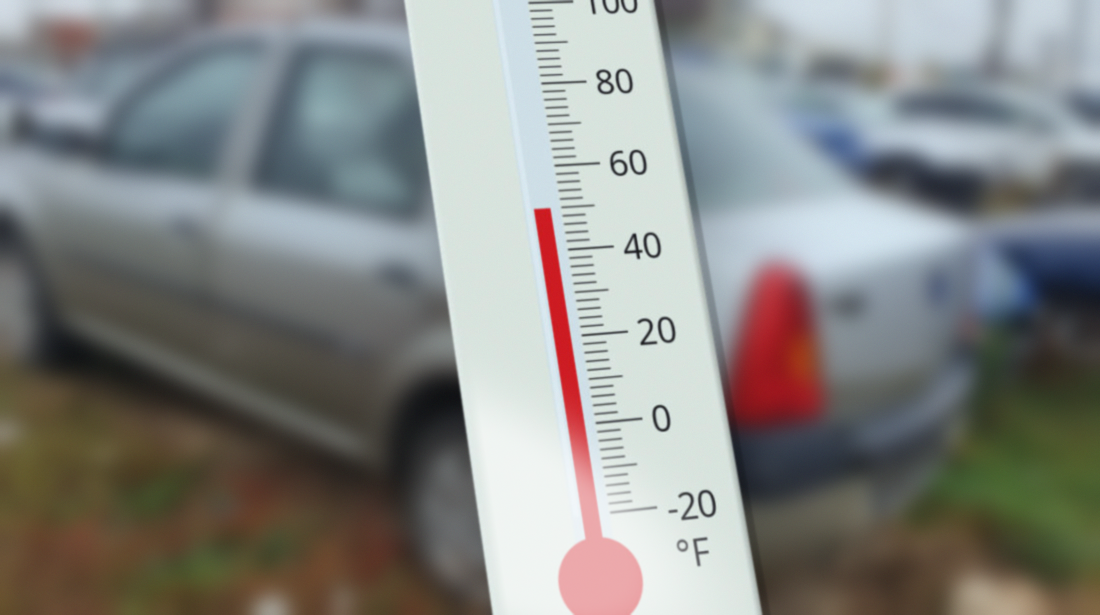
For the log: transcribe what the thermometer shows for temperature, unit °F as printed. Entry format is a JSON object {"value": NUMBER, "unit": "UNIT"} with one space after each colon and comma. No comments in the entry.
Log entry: {"value": 50, "unit": "°F"}
